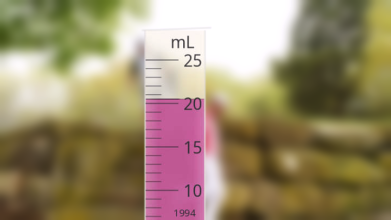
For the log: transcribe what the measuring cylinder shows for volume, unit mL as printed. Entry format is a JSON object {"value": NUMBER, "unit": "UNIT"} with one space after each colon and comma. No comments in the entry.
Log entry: {"value": 20.5, "unit": "mL"}
